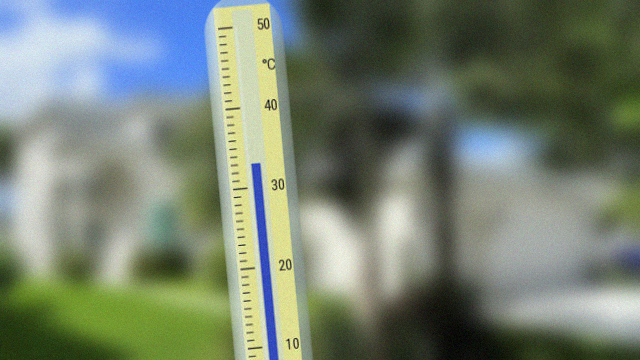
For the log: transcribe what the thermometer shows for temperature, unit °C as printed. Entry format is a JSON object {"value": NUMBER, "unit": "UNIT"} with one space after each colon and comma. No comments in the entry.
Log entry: {"value": 33, "unit": "°C"}
